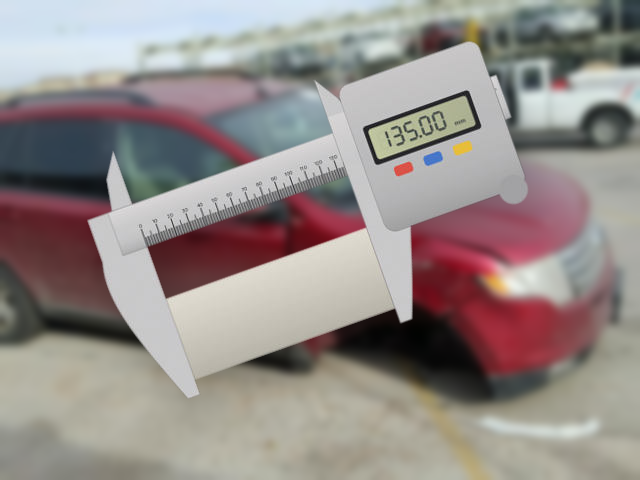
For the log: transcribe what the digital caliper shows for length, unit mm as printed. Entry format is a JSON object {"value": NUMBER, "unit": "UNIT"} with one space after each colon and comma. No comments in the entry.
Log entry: {"value": 135.00, "unit": "mm"}
